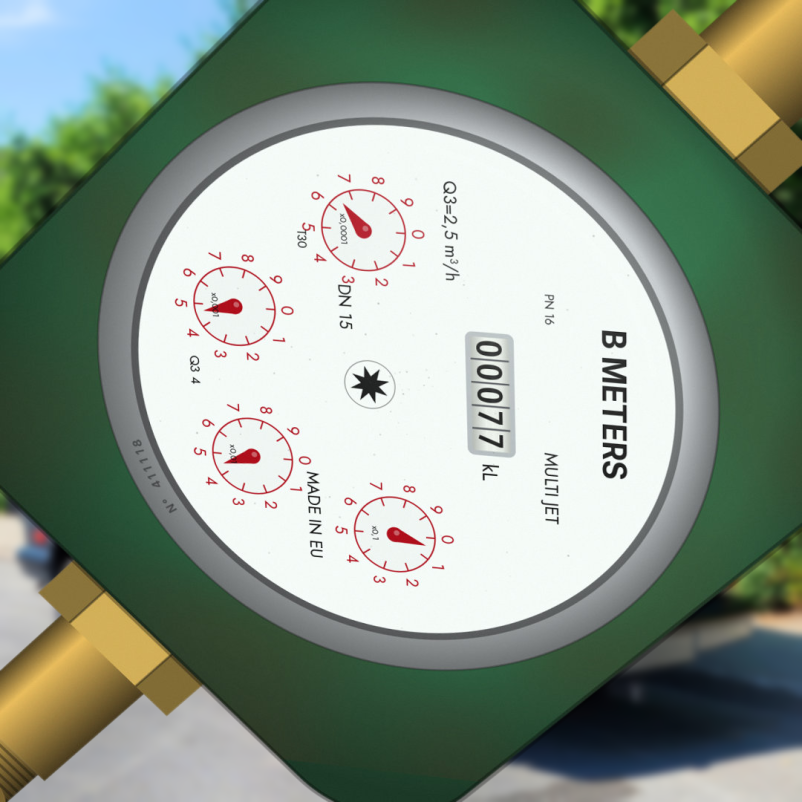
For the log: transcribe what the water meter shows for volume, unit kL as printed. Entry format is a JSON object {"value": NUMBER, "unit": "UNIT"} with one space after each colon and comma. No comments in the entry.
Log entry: {"value": 77.0446, "unit": "kL"}
